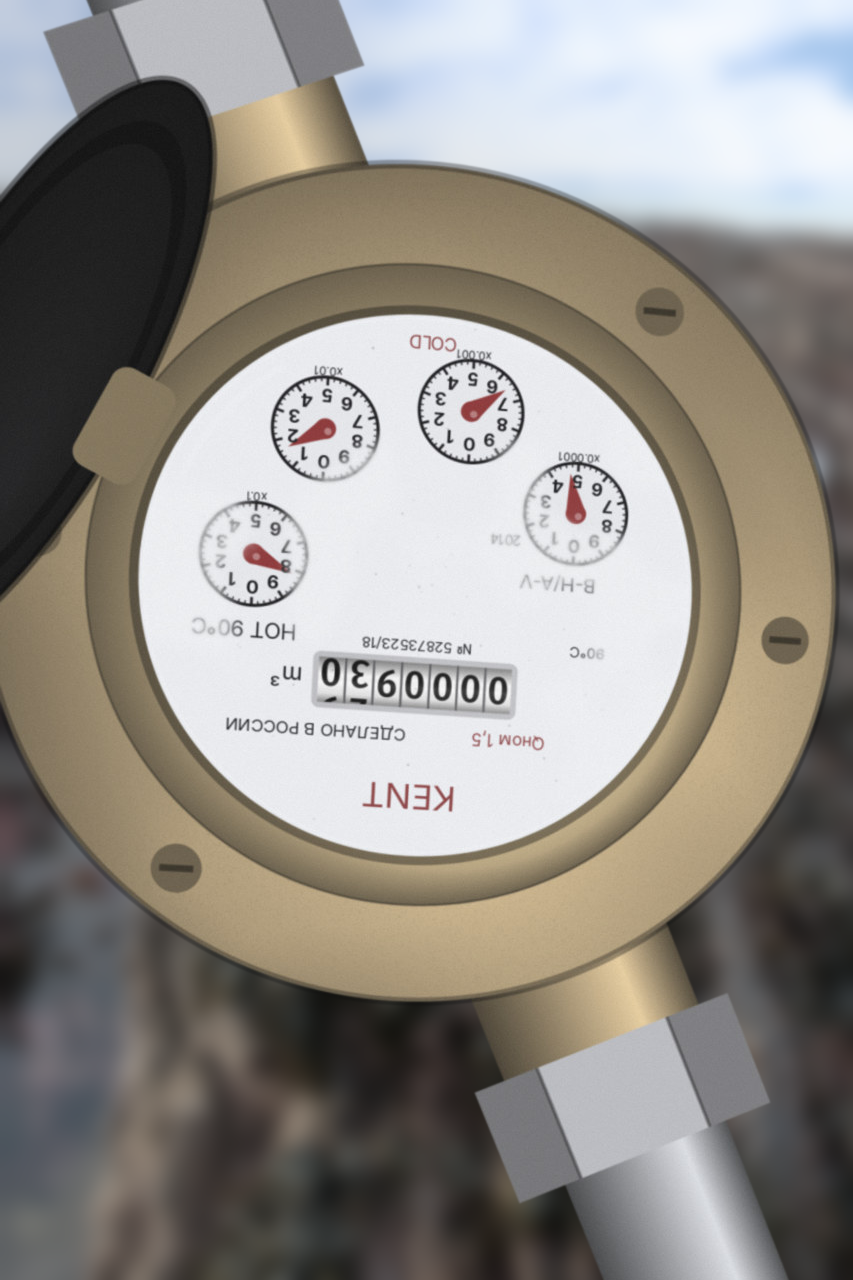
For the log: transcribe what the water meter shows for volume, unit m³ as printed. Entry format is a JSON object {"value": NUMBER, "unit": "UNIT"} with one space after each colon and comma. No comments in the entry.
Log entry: {"value": 929.8164, "unit": "m³"}
